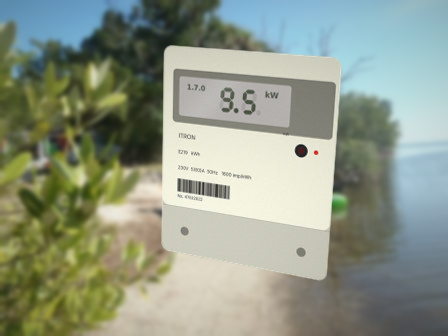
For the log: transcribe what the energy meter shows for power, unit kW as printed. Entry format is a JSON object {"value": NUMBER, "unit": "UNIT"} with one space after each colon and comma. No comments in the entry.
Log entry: {"value": 9.5, "unit": "kW"}
